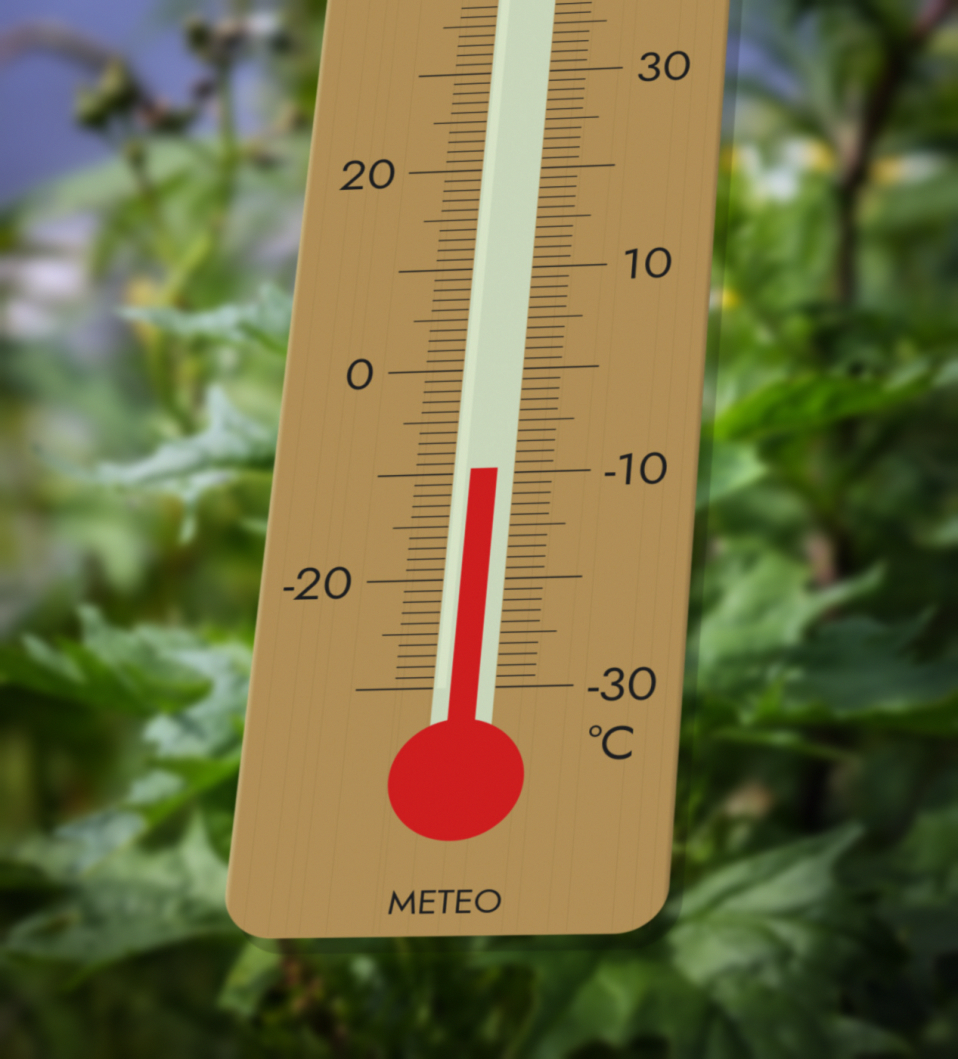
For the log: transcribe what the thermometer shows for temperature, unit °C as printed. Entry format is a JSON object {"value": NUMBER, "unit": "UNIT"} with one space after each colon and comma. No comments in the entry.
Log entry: {"value": -9.5, "unit": "°C"}
